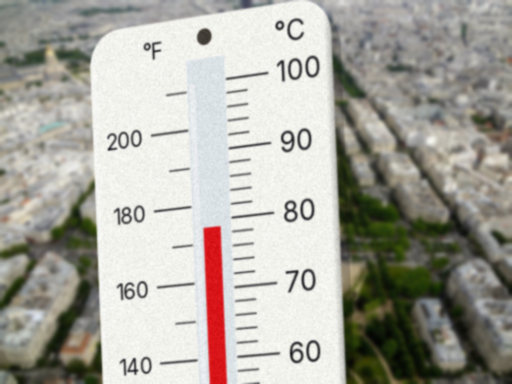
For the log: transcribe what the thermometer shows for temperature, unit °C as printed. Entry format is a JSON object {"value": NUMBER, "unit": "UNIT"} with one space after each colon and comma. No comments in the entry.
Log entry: {"value": 79, "unit": "°C"}
